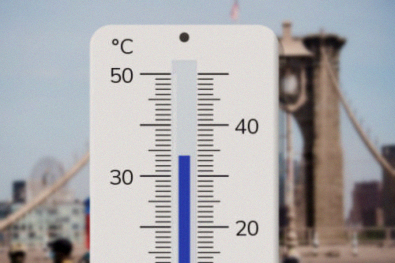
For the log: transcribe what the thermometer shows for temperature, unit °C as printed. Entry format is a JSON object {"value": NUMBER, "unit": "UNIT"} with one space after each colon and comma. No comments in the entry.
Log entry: {"value": 34, "unit": "°C"}
